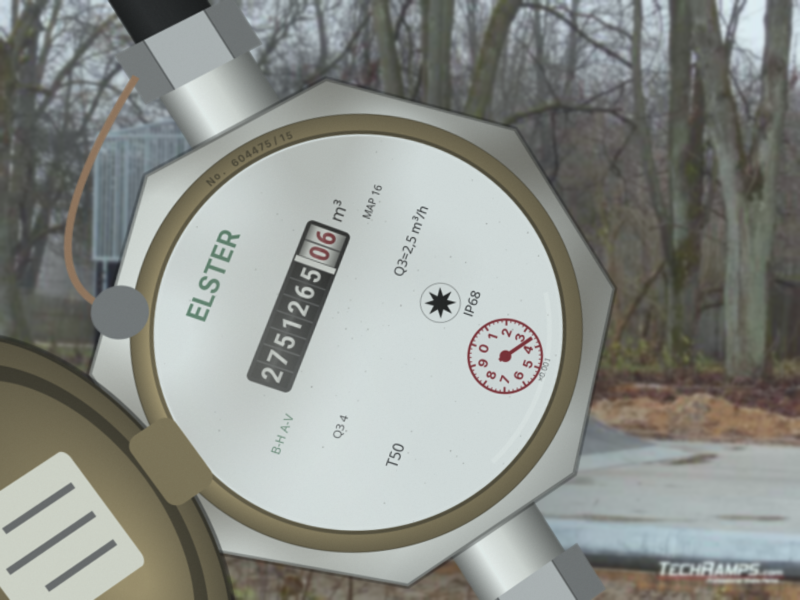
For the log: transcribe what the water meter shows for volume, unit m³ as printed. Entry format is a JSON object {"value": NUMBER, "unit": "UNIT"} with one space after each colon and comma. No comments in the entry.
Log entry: {"value": 2751265.063, "unit": "m³"}
